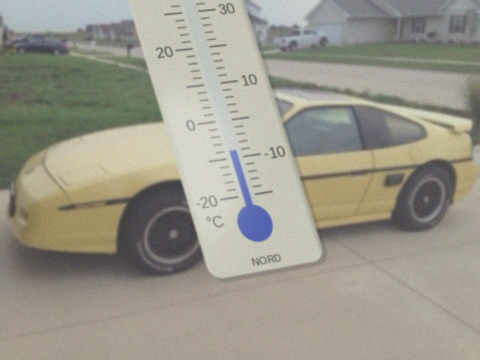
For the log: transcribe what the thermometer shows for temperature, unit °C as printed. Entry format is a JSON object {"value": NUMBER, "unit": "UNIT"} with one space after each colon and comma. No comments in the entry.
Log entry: {"value": -8, "unit": "°C"}
